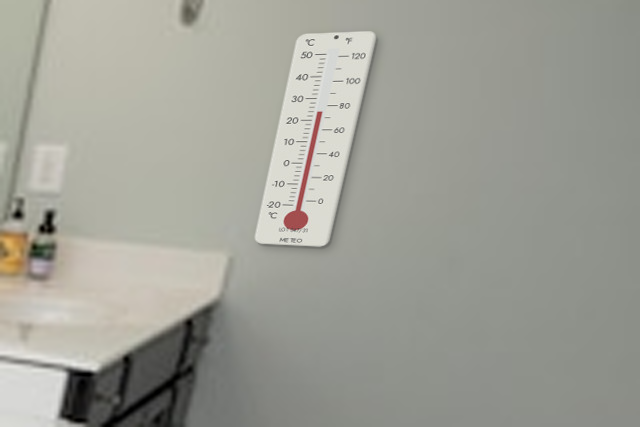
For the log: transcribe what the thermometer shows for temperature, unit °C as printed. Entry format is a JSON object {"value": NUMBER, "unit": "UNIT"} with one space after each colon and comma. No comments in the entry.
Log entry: {"value": 24, "unit": "°C"}
